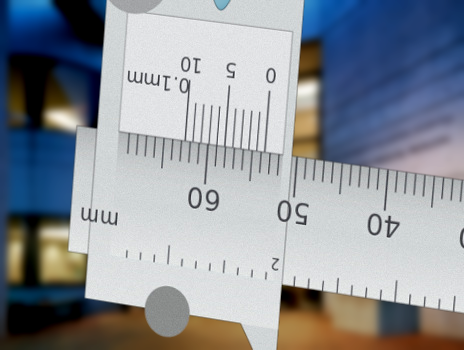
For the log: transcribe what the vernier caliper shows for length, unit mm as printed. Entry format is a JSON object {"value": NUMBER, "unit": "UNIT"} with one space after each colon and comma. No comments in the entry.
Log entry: {"value": 53.6, "unit": "mm"}
